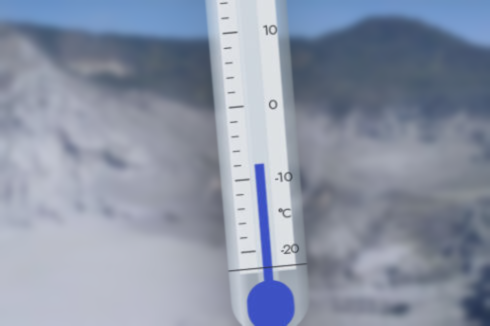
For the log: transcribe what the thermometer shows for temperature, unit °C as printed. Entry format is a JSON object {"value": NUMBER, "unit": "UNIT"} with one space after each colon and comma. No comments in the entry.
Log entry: {"value": -8, "unit": "°C"}
